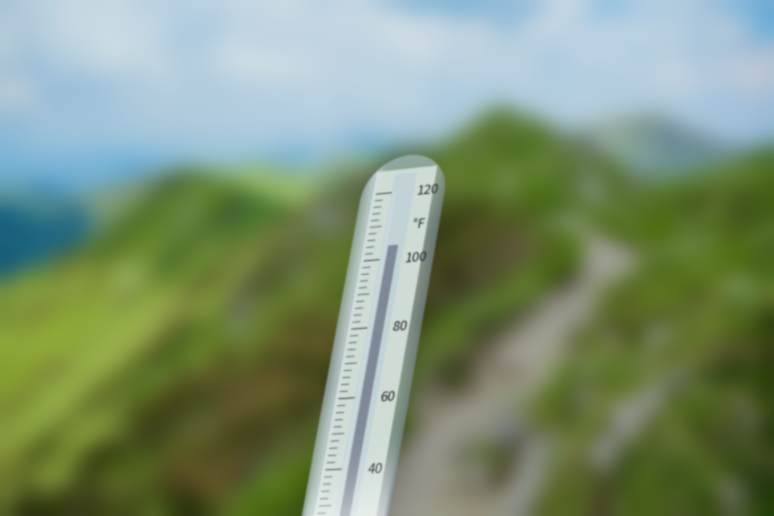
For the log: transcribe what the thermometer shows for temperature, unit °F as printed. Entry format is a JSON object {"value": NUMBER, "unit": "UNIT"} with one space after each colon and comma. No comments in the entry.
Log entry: {"value": 104, "unit": "°F"}
